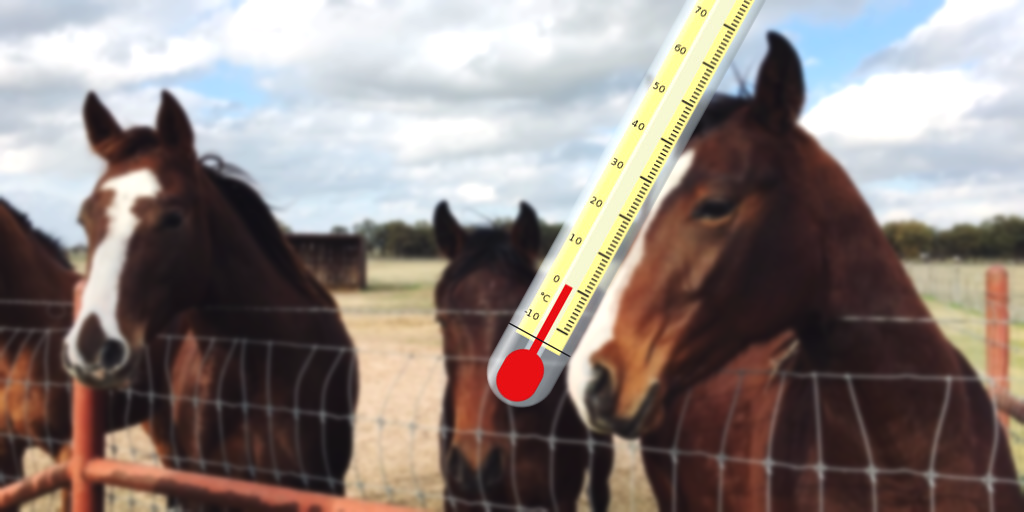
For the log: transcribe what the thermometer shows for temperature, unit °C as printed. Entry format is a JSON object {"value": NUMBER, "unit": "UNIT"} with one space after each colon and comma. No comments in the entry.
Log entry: {"value": 0, "unit": "°C"}
